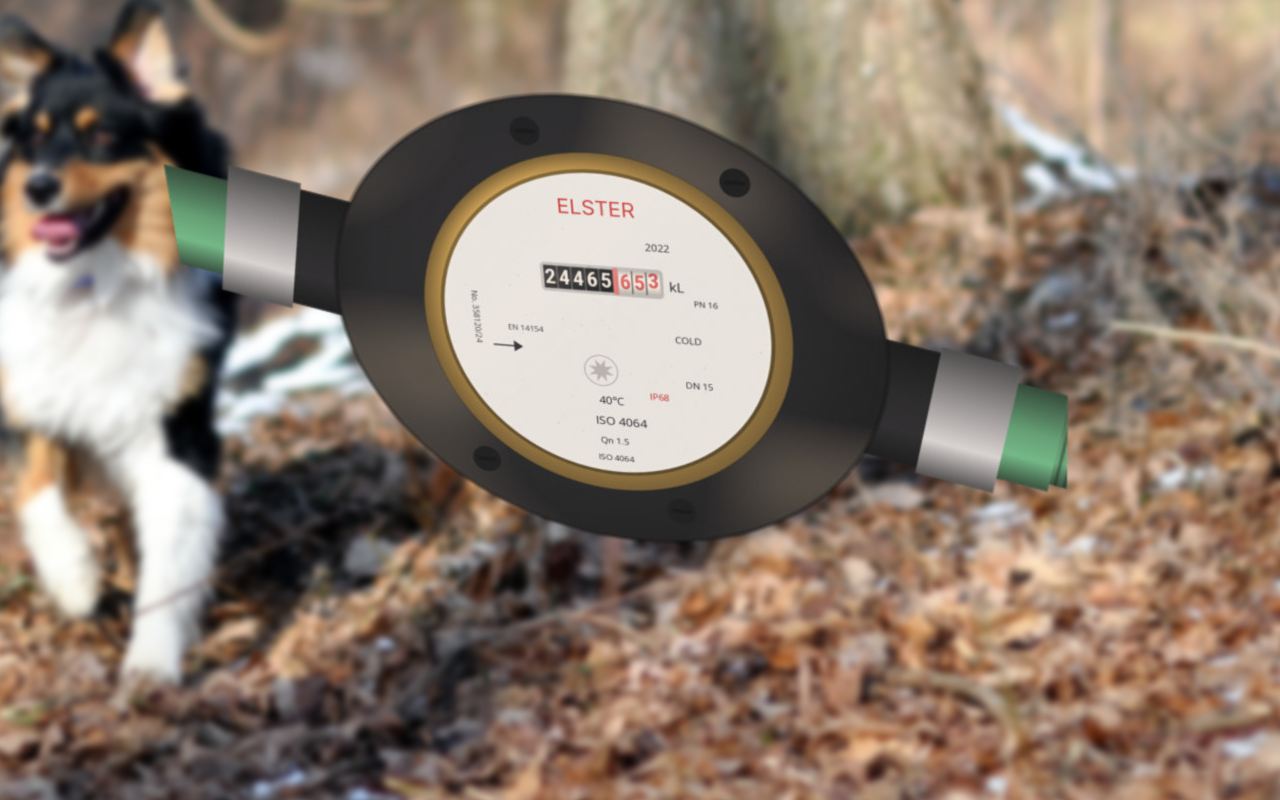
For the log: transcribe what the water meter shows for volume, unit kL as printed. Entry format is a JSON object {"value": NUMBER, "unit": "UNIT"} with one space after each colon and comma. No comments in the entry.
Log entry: {"value": 24465.653, "unit": "kL"}
